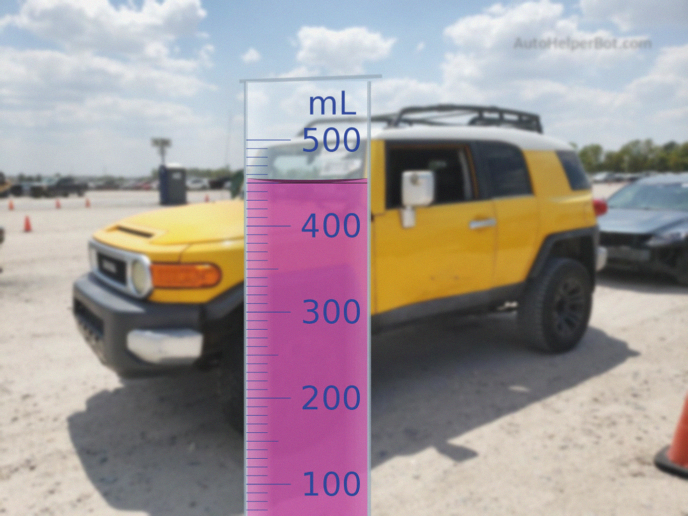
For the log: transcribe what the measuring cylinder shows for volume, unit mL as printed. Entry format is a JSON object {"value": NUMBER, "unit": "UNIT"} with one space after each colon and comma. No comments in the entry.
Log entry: {"value": 450, "unit": "mL"}
